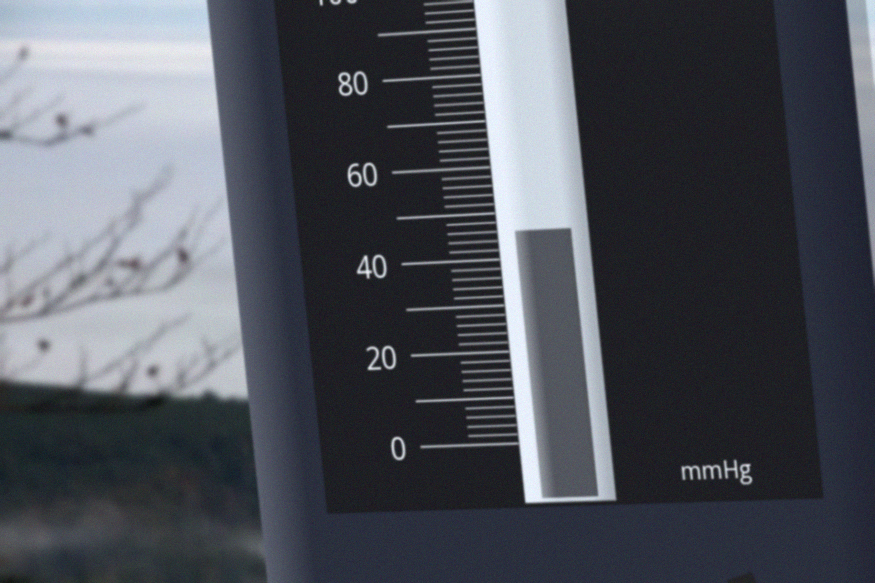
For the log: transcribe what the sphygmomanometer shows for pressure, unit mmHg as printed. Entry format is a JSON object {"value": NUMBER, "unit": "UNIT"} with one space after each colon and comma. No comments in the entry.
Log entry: {"value": 46, "unit": "mmHg"}
